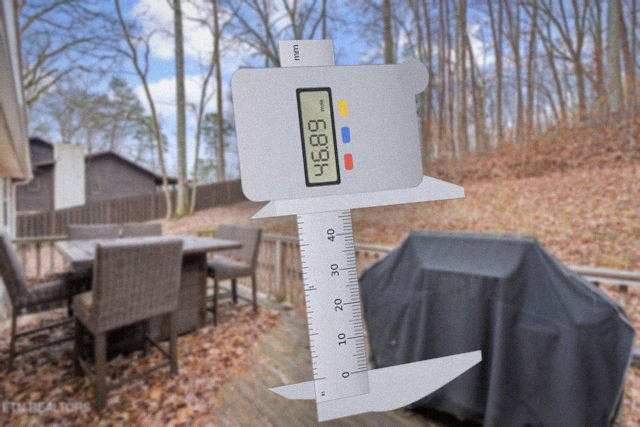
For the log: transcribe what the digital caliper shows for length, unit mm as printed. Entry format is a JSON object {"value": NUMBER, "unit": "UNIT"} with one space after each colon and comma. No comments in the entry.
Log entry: {"value": 46.89, "unit": "mm"}
